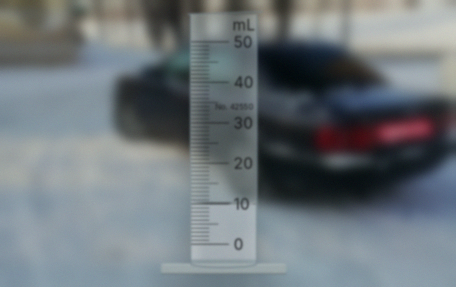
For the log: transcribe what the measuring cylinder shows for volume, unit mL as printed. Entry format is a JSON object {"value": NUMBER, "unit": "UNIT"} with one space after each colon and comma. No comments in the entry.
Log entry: {"value": 10, "unit": "mL"}
